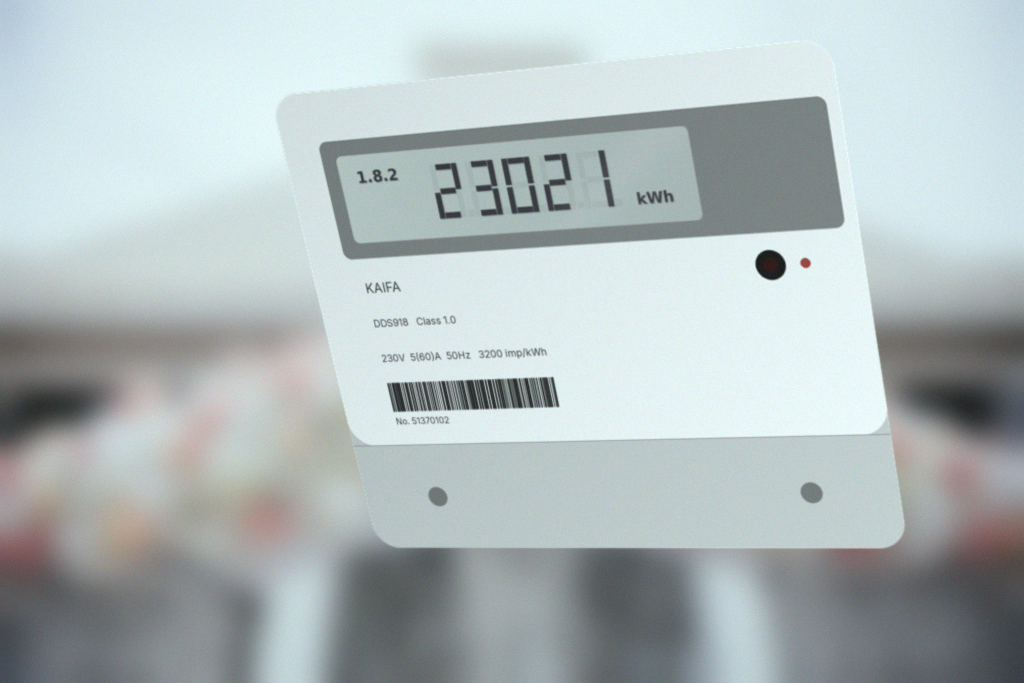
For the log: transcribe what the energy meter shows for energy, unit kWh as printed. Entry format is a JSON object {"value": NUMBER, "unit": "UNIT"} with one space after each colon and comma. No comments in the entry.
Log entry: {"value": 23021, "unit": "kWh"}
